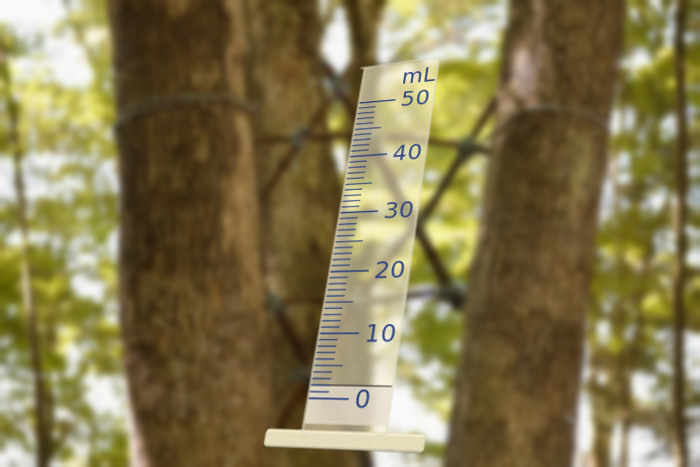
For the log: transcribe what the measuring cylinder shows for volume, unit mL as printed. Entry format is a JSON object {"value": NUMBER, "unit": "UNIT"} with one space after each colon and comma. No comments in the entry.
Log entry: {"value": 2, "unit": "mL"}
